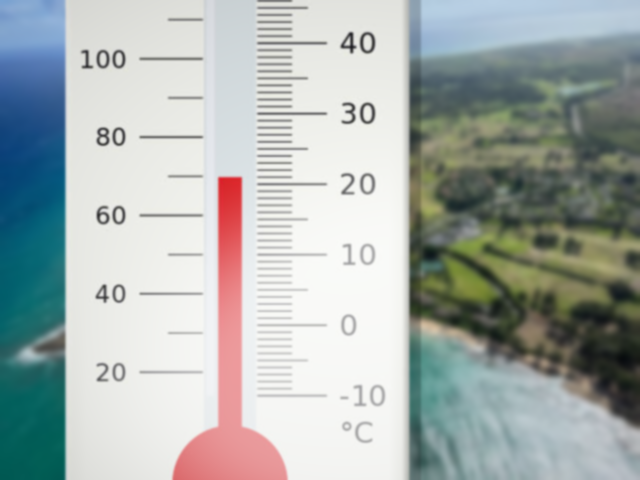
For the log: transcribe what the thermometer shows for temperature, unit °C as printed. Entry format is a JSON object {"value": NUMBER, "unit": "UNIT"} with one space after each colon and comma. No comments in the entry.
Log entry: {"value": 21, "unit": "°C"}
